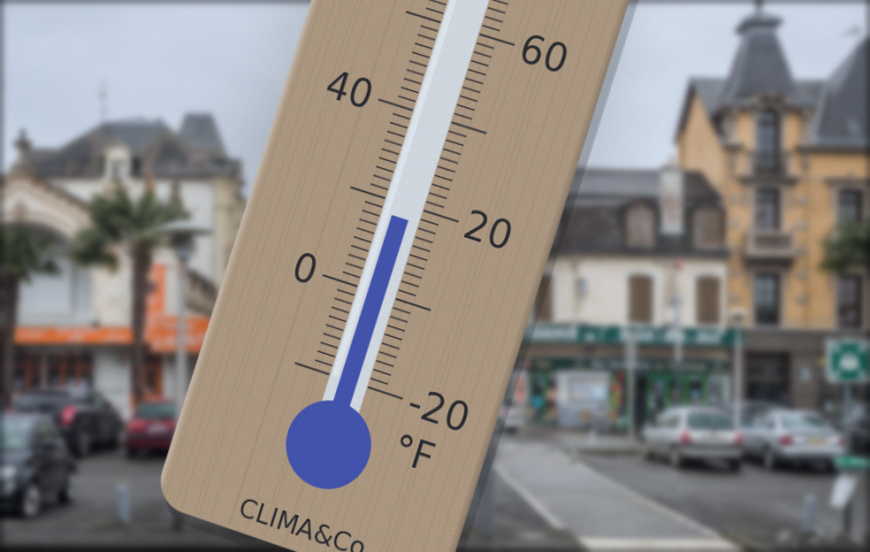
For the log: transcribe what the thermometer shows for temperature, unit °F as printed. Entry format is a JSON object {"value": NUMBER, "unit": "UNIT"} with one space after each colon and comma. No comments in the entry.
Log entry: {"value": 17, "unit": "°F"}
